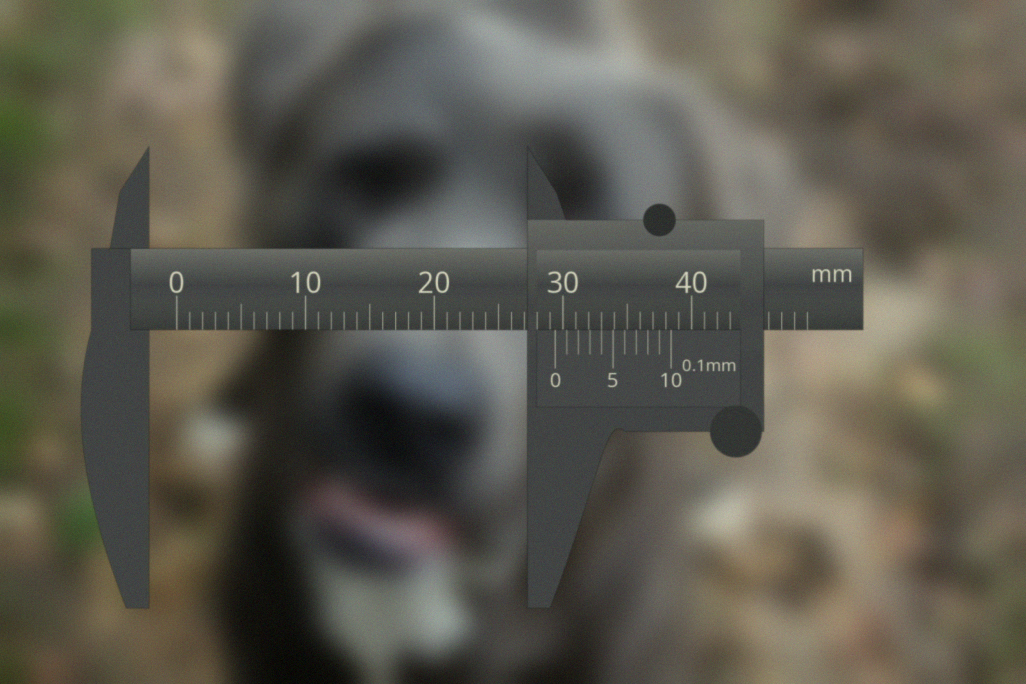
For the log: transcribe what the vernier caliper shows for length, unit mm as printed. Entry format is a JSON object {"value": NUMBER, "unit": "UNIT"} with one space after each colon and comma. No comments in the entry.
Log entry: {"value": 29.4, "unit": "mm"}
